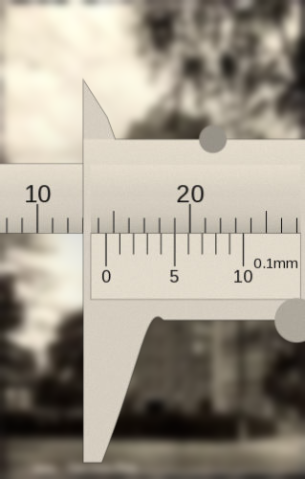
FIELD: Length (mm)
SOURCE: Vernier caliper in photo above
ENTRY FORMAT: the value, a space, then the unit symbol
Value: 14.5 mm
